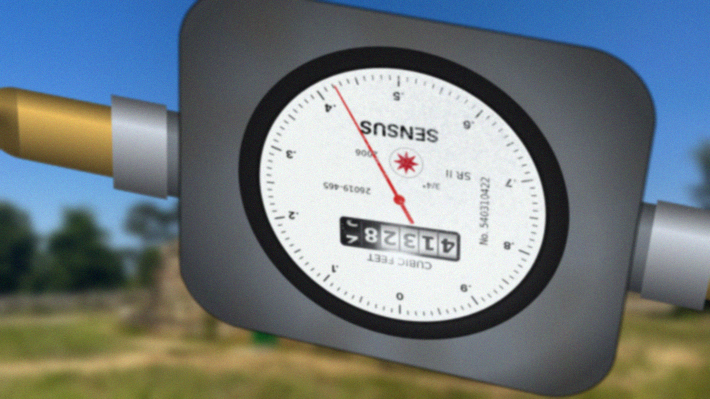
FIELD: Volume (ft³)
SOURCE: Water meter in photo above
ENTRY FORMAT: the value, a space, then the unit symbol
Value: 413282.42 ft³
